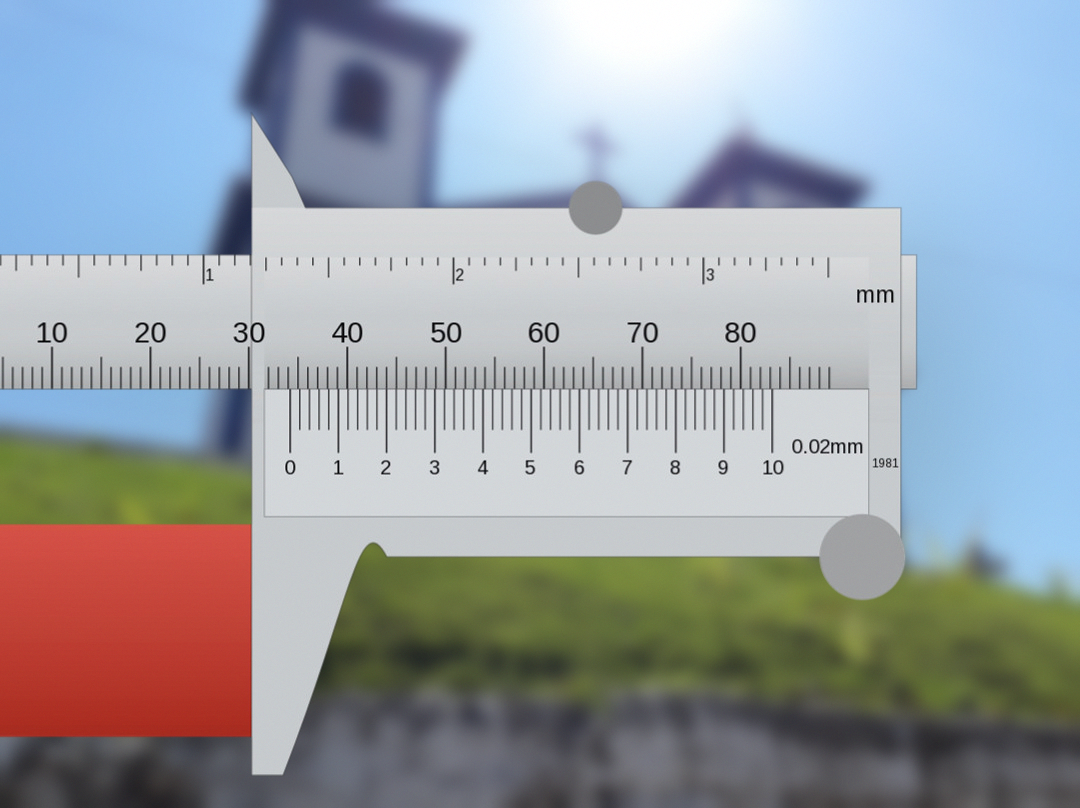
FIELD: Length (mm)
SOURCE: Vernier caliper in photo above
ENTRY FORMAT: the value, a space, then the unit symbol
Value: 34.2 mm
